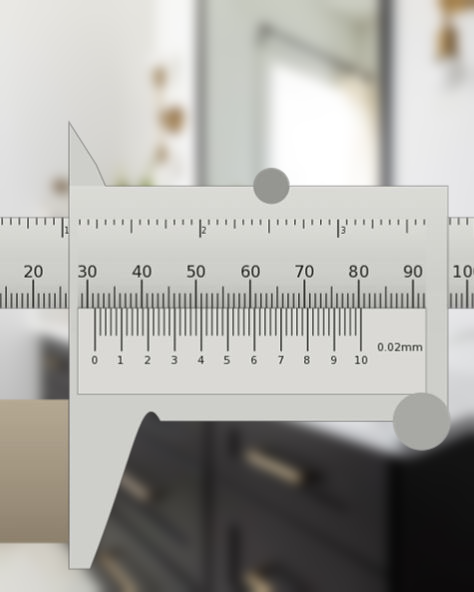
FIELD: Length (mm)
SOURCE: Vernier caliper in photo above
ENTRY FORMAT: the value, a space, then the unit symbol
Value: 31.4 mm
